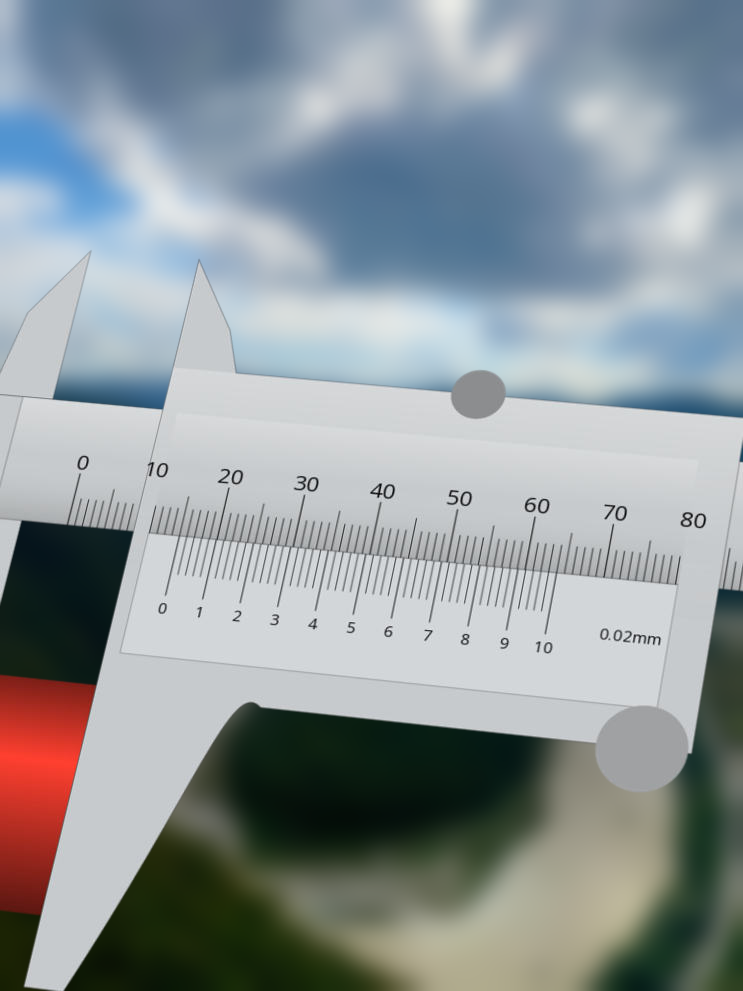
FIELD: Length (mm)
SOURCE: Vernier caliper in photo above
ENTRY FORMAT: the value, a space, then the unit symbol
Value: 15.0 mm
